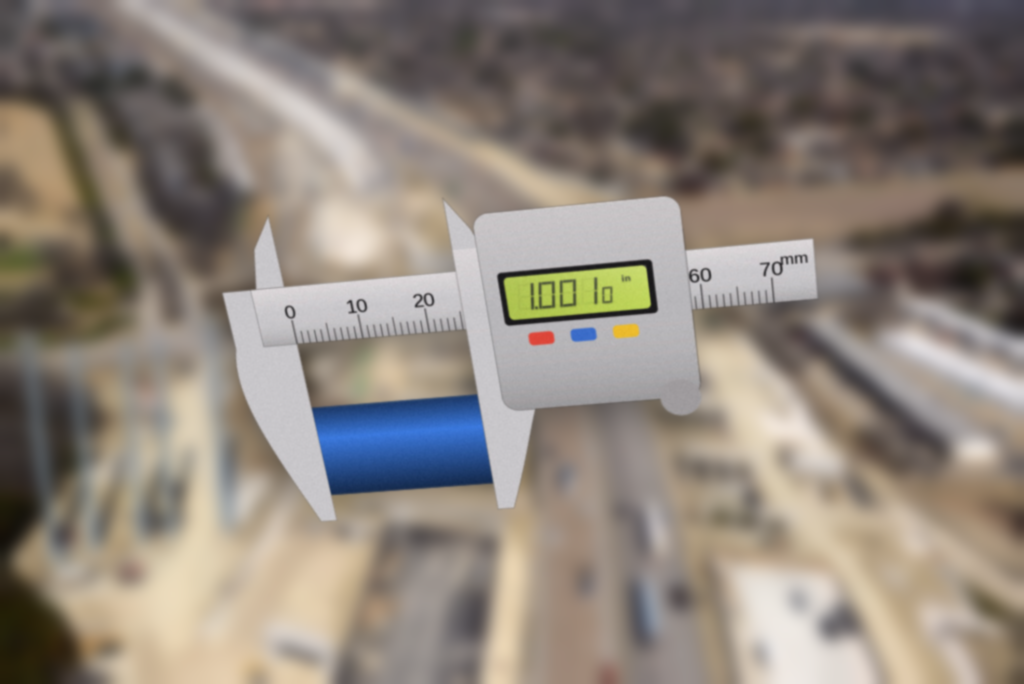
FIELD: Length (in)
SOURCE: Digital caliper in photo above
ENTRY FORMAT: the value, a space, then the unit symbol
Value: 1.0010 in
